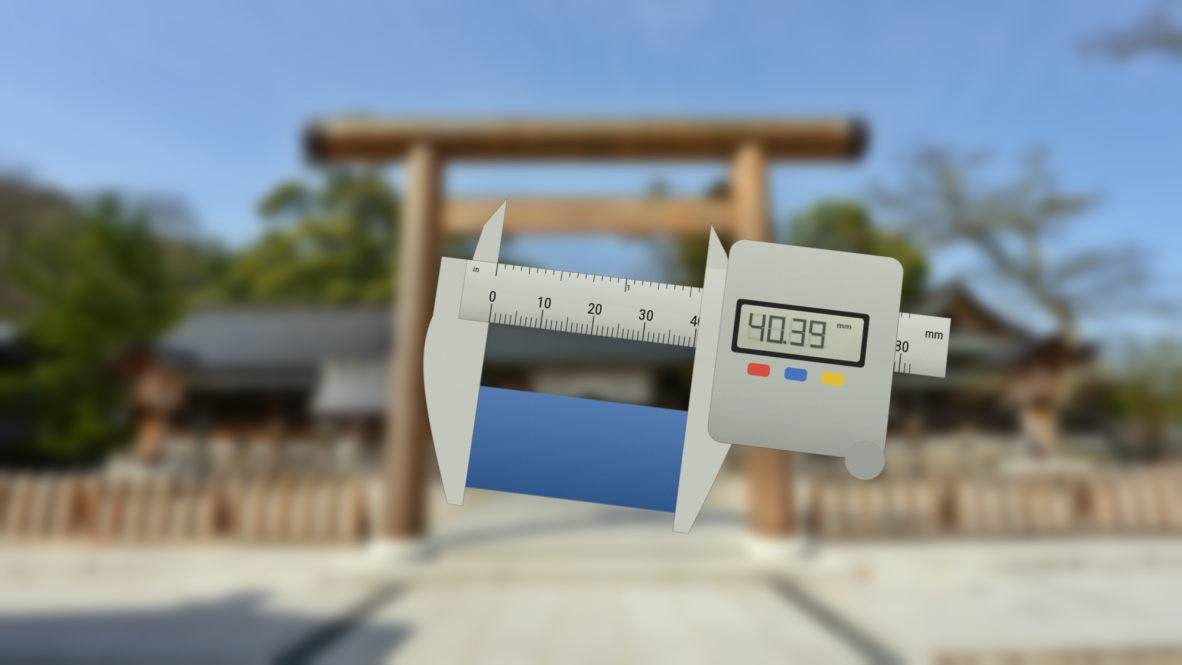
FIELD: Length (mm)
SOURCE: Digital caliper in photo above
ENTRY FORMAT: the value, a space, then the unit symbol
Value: 40.39 mm
